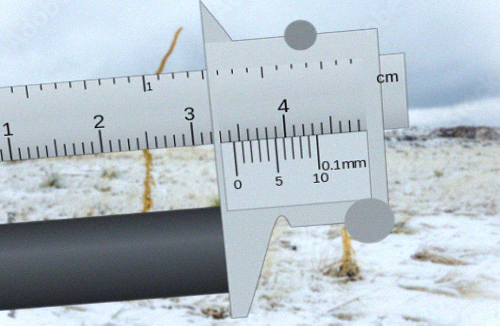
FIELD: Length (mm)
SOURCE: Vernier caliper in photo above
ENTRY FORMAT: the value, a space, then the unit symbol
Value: 34.4 mm
